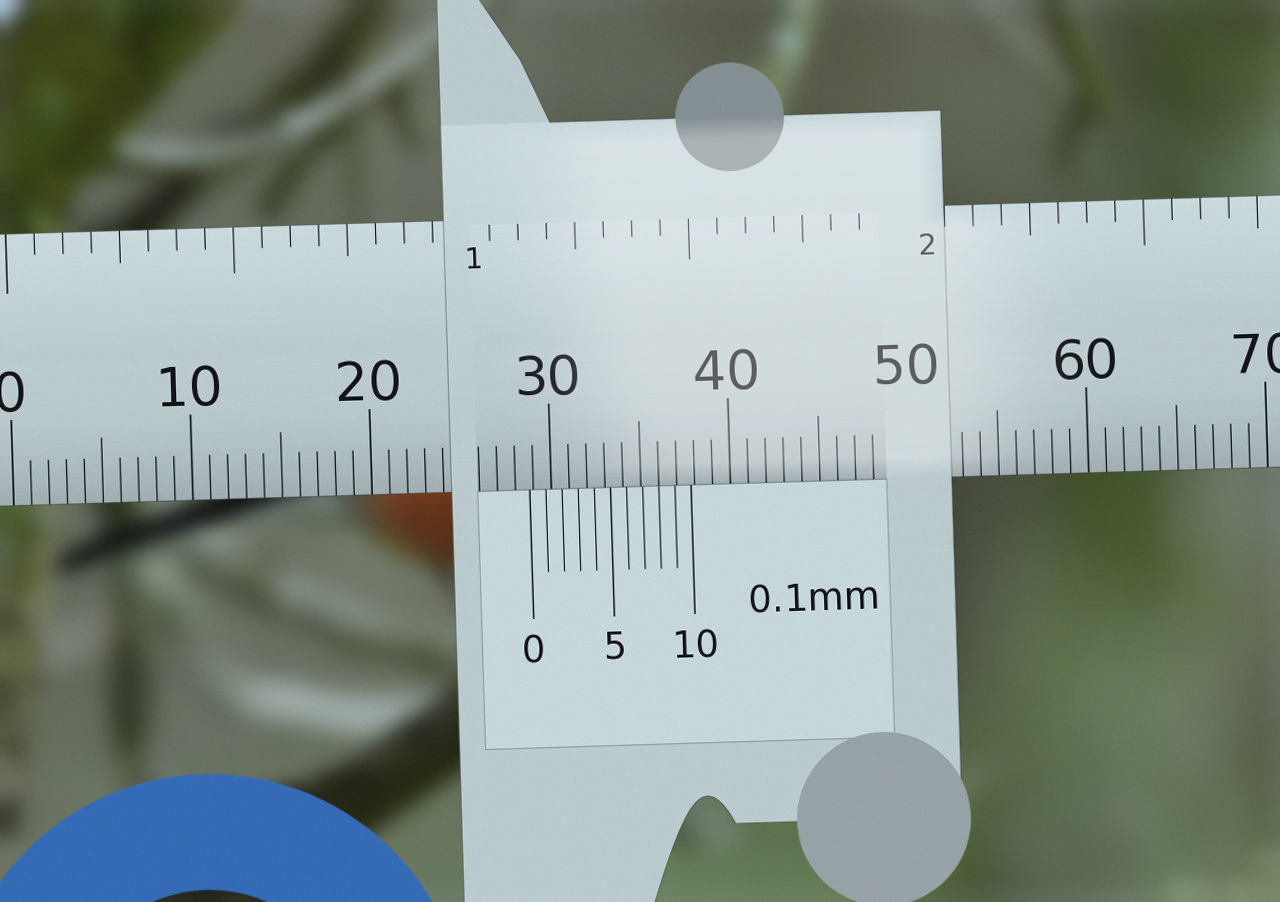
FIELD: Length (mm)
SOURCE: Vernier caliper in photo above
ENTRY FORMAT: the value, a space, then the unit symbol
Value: 28.8 mm
